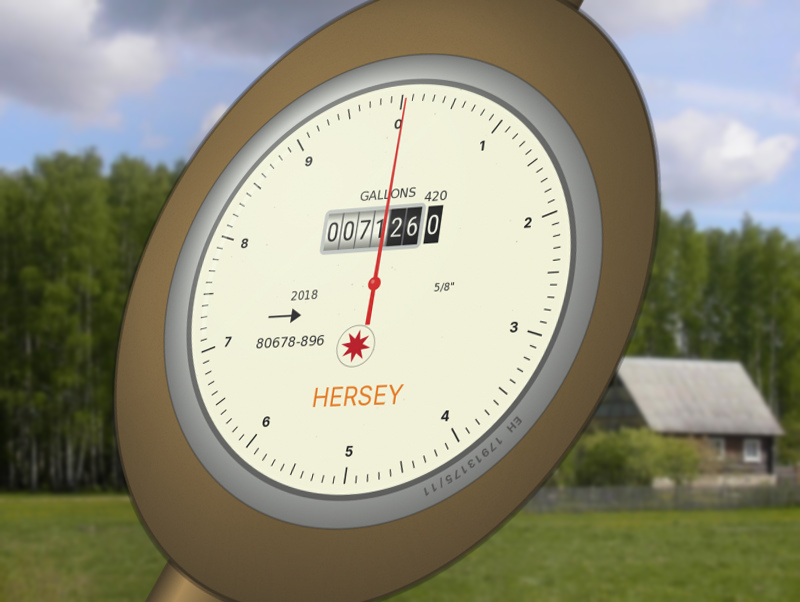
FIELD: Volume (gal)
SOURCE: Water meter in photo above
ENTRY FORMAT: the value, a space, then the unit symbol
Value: 71260.0 gal
